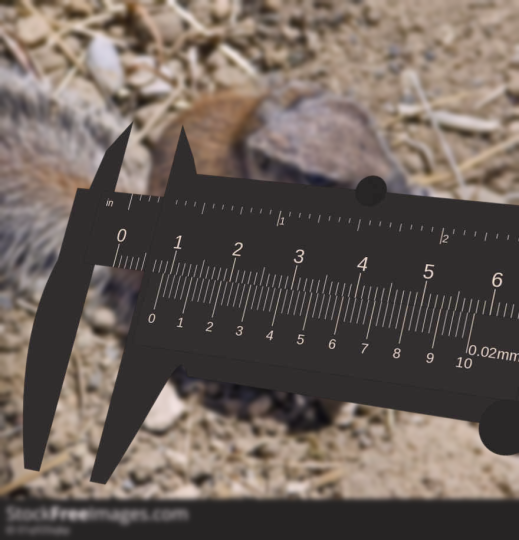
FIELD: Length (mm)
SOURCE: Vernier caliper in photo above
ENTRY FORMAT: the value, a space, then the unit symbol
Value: 8.8 mm
